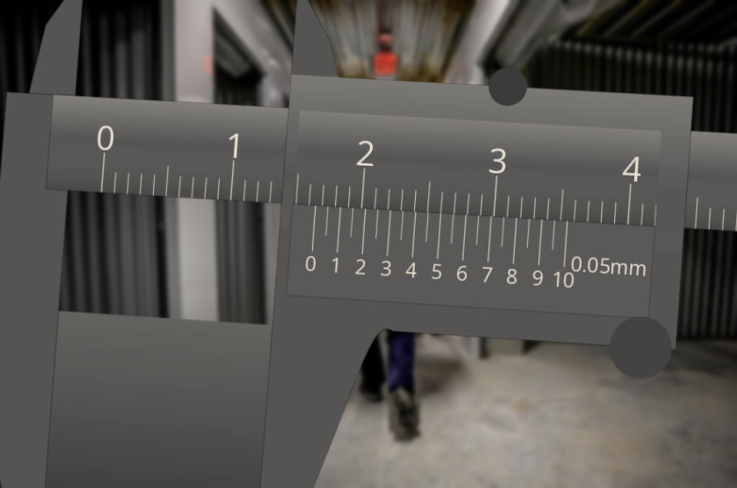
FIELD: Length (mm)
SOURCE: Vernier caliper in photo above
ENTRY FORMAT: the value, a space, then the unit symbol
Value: 16.5 mm
